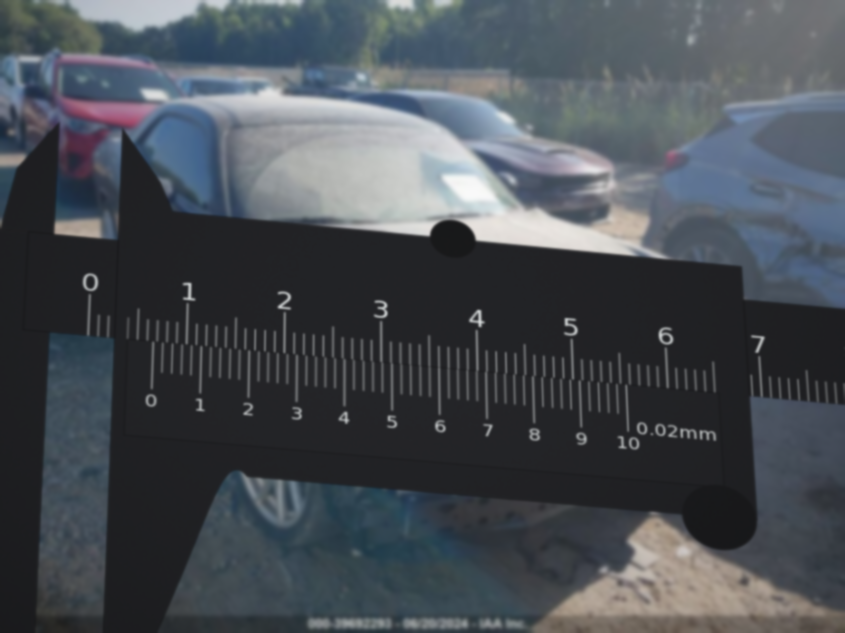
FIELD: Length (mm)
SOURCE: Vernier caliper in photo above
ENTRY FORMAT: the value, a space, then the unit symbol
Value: 6.6 mm
